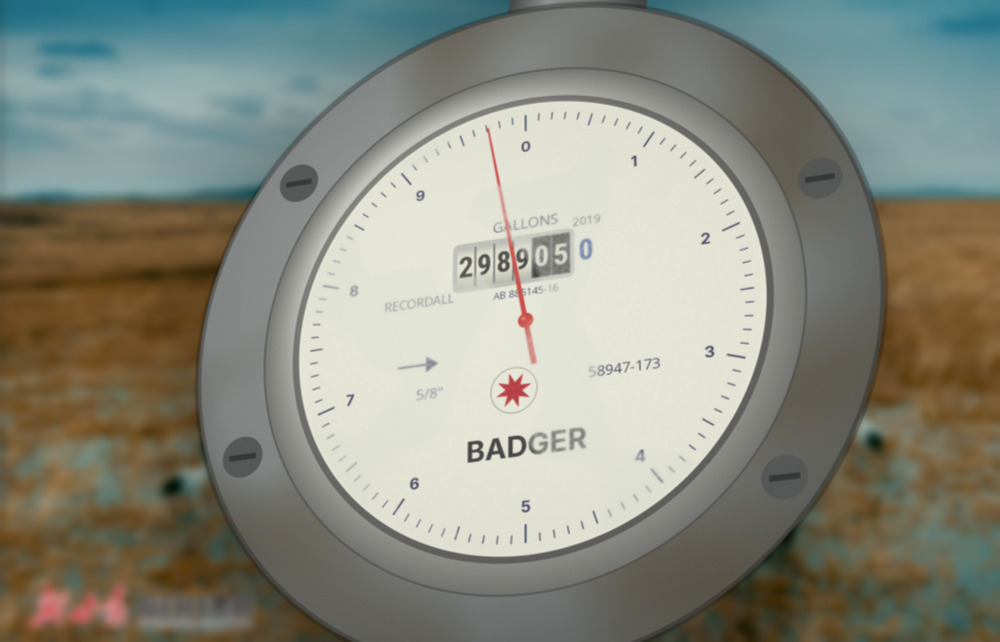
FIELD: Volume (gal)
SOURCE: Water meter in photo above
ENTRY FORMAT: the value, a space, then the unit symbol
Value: 2989049.7 gal
